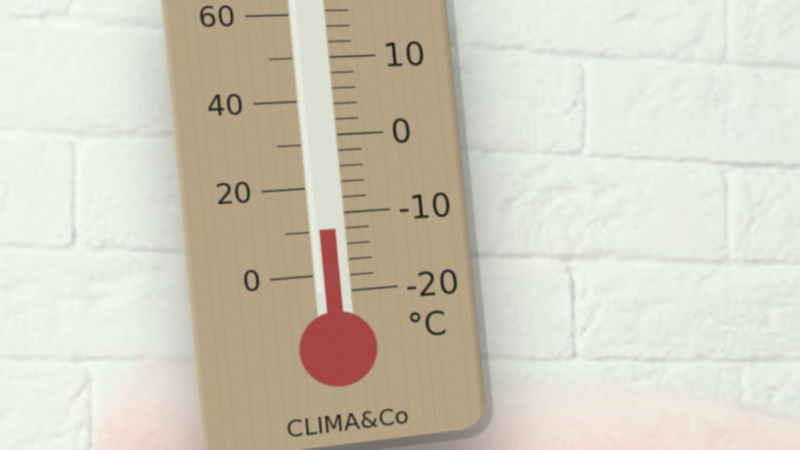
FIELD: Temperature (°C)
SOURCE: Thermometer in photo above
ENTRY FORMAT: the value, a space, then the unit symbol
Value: -12 °C
